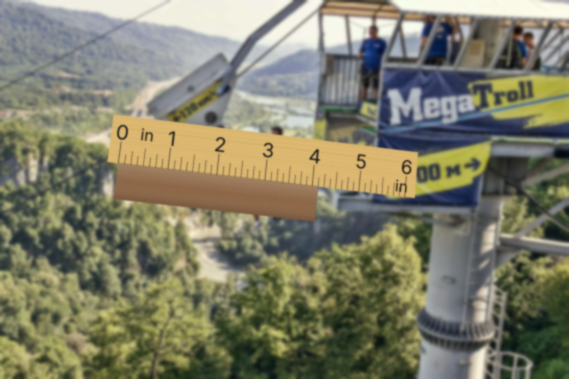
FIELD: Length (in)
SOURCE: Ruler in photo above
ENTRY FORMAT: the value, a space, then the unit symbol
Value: 4.125 in
